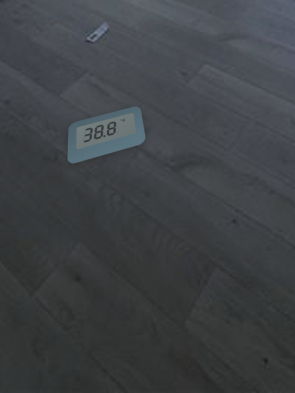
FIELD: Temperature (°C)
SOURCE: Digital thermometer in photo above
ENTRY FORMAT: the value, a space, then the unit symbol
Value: 38.8 °C
